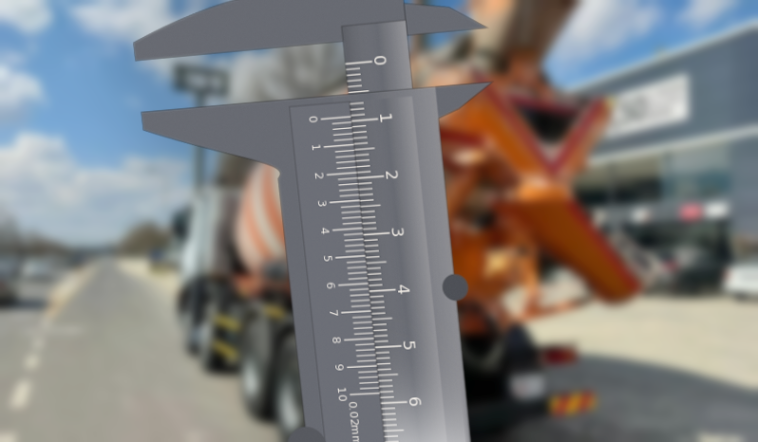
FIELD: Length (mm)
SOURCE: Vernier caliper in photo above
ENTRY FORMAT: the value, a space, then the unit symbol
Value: 9.2 mm
